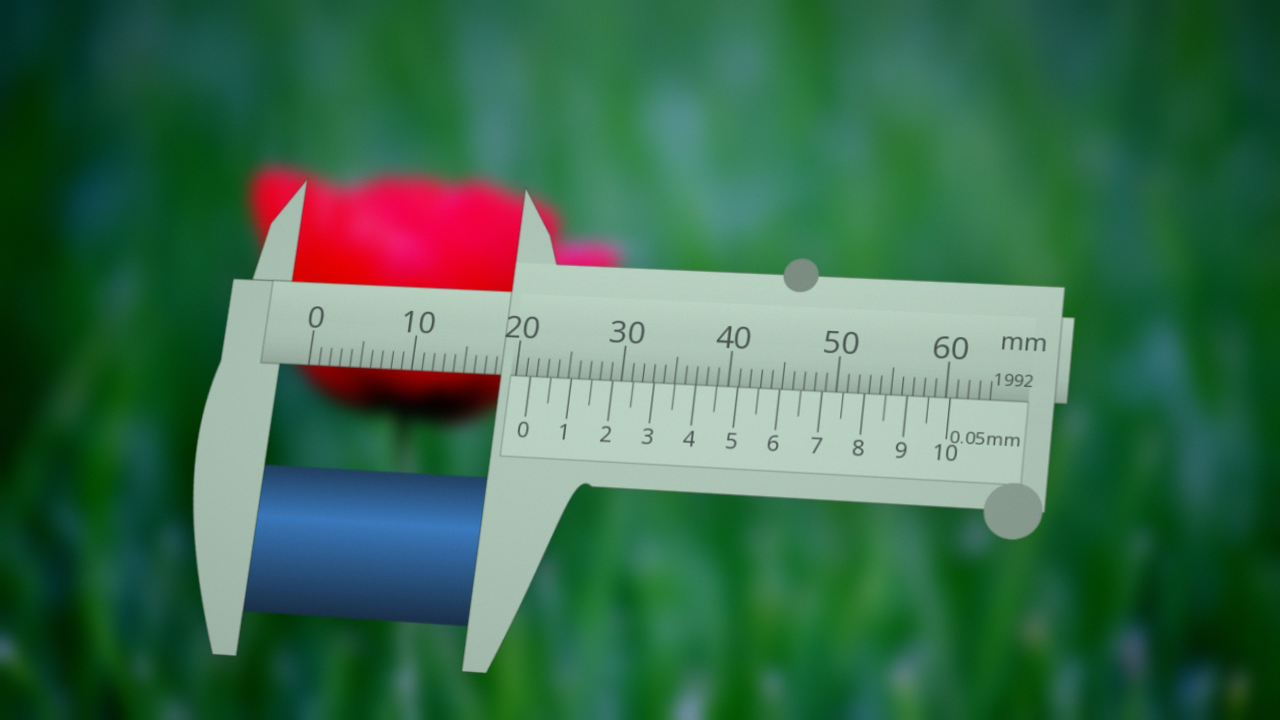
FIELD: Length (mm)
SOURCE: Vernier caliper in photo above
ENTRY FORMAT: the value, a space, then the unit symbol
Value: 21.4 mm
